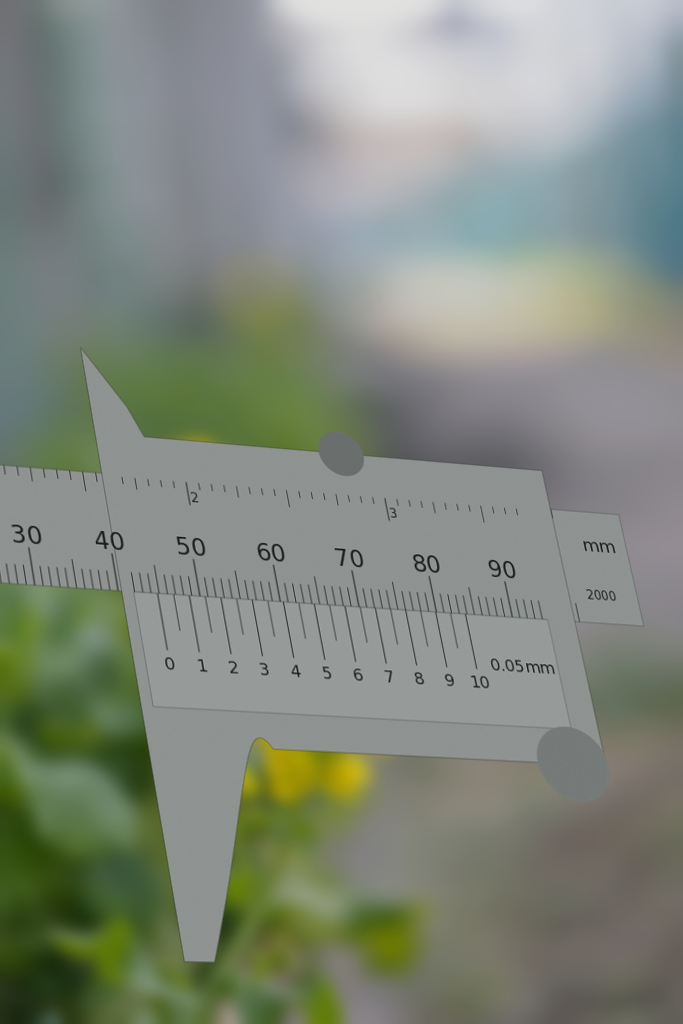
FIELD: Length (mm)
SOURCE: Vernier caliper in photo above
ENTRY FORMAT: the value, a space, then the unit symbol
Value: 44.8 mm
